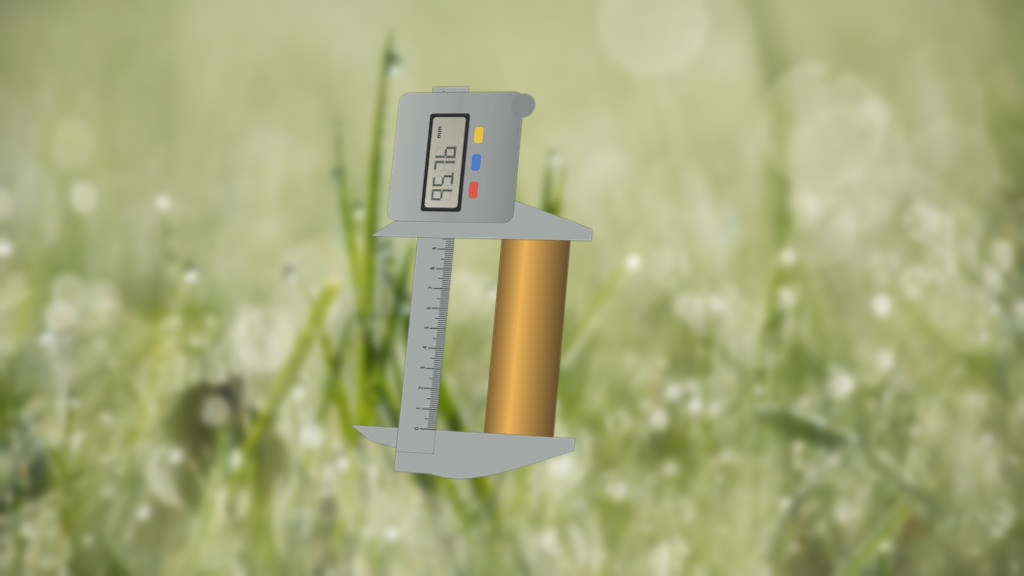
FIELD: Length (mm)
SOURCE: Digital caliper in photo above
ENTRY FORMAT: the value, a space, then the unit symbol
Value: 95.76 mm
